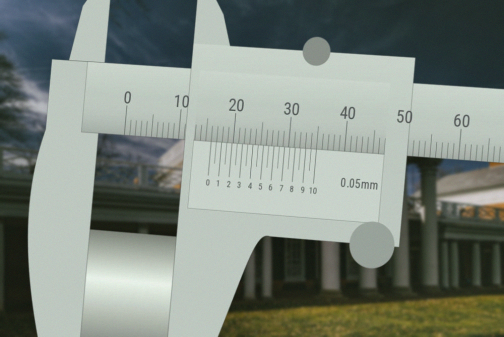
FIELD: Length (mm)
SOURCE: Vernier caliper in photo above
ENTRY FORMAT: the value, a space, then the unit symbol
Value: 16.0 mm
